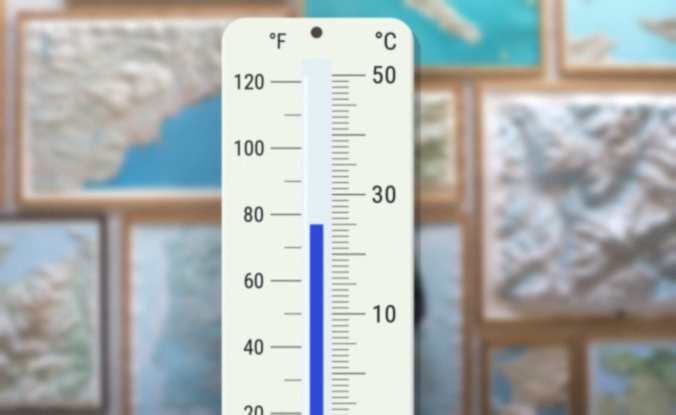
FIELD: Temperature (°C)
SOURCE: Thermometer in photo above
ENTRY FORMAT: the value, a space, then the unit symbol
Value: 25 °C
